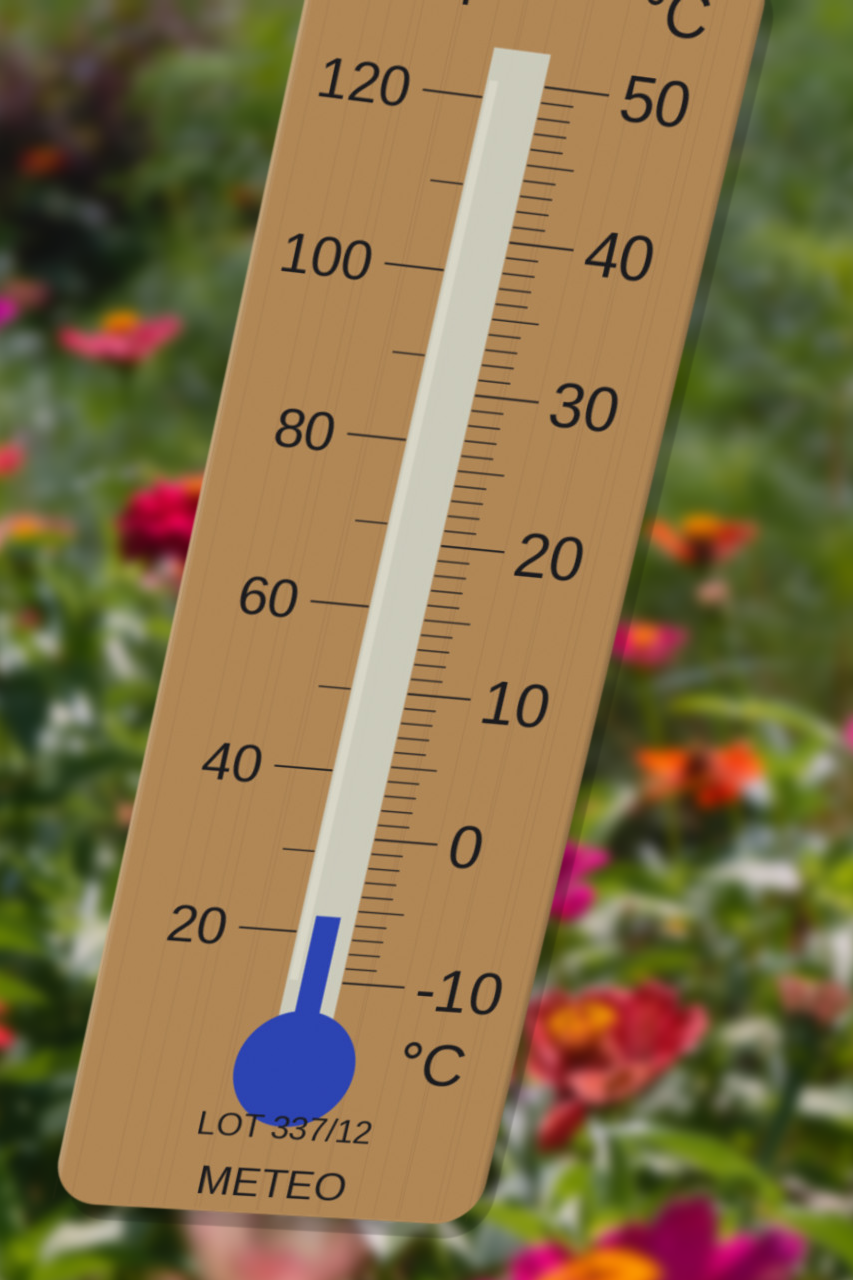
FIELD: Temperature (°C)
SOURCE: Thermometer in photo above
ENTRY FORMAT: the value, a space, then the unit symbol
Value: -5.5 °C
